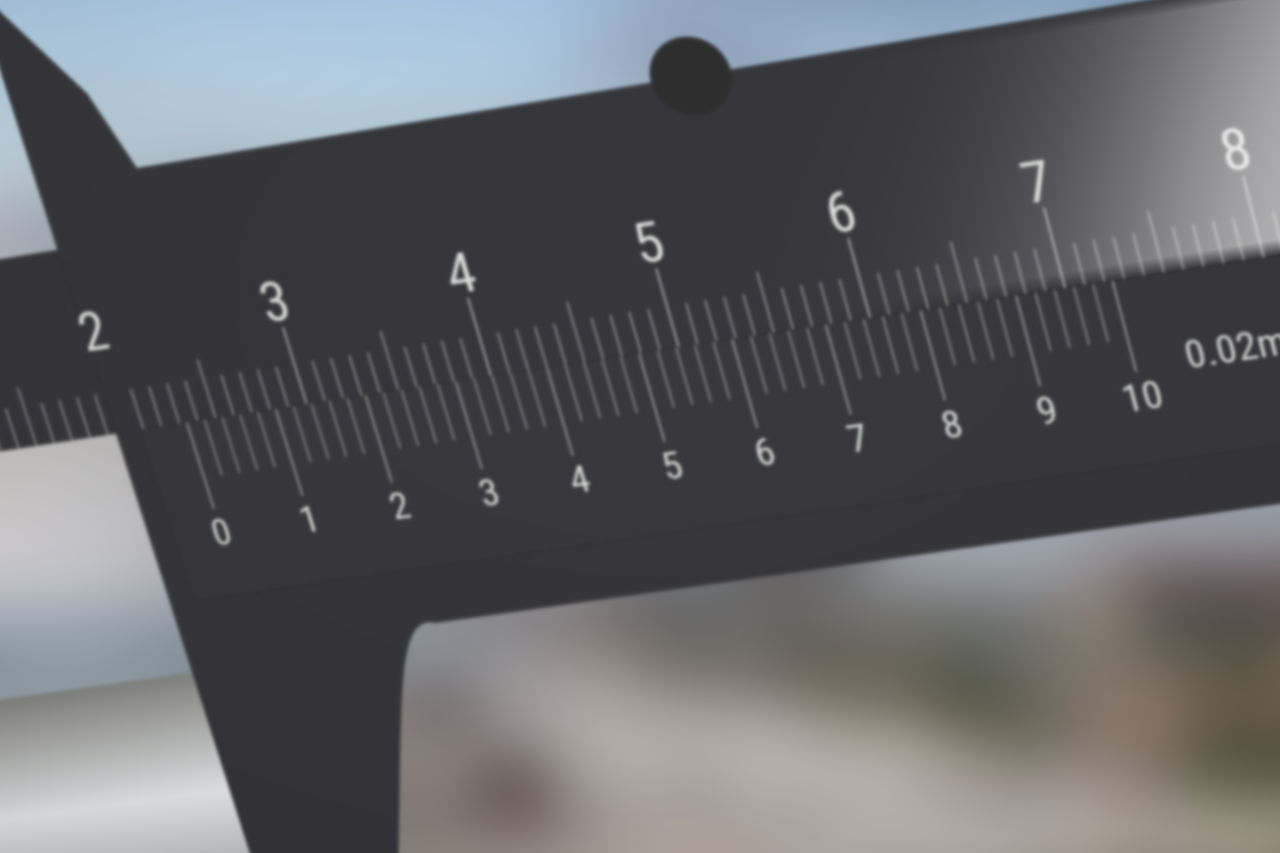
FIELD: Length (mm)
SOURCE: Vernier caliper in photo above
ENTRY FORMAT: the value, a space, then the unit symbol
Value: 23.4 mm
